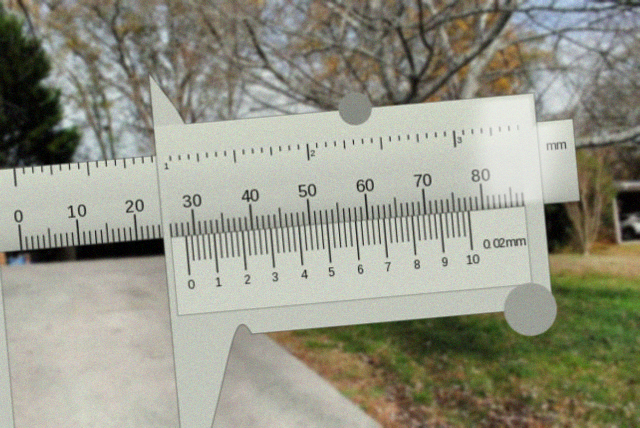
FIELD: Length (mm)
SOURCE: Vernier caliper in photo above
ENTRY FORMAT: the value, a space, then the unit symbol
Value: 28.5 mm
